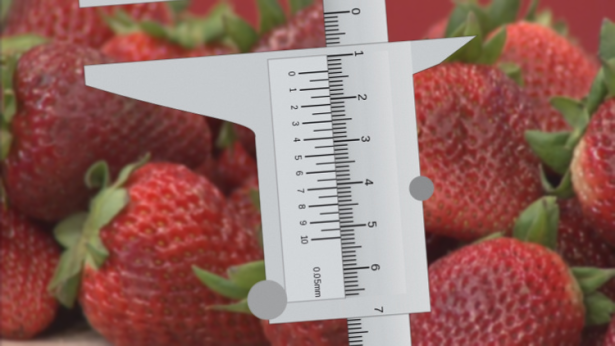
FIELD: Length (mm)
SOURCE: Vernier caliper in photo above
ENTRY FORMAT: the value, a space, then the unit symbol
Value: 13.5 mm
